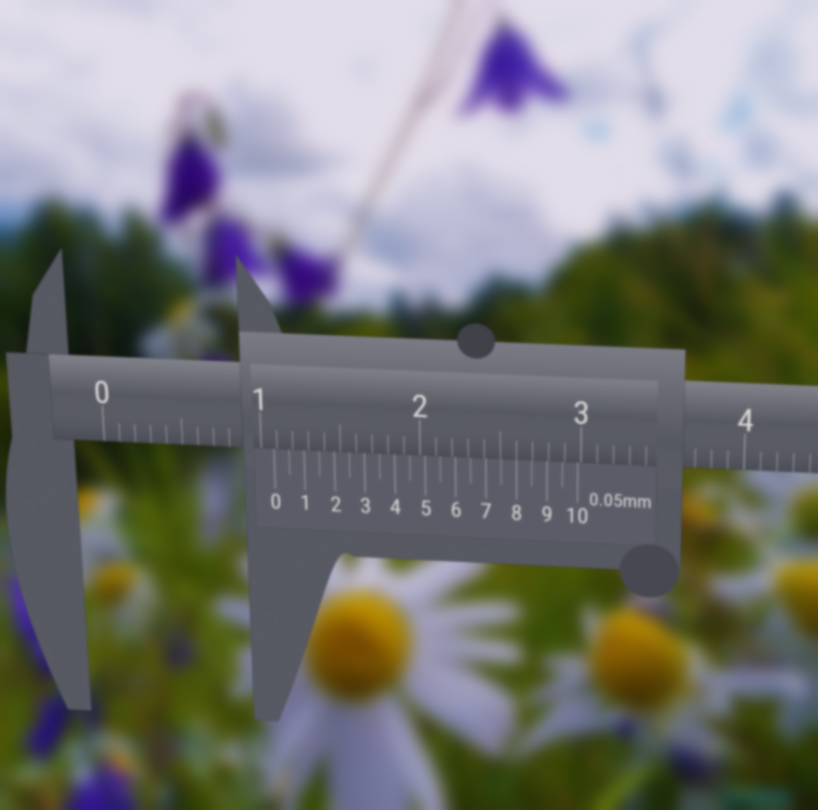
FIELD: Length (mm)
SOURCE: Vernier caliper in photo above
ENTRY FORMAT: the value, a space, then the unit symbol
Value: 10.8 mm
